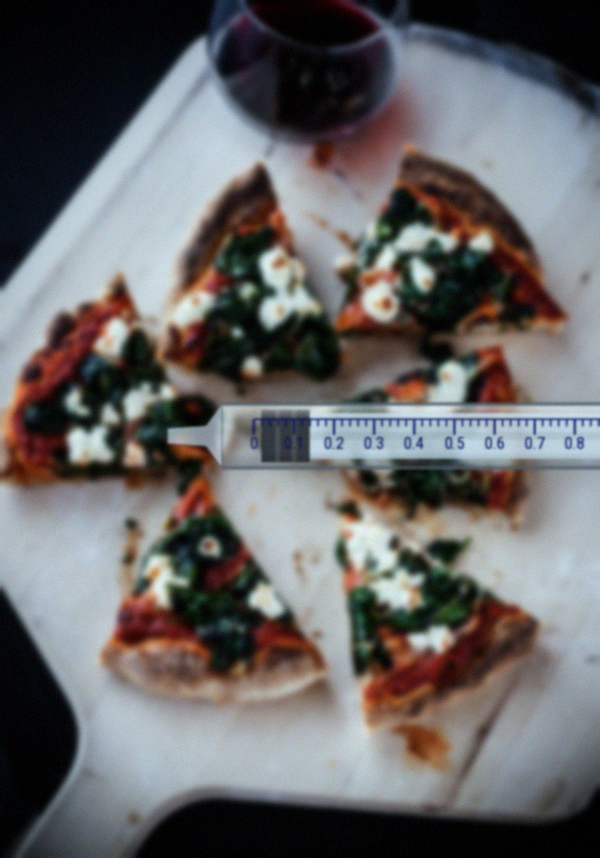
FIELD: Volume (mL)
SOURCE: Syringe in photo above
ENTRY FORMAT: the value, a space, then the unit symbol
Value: 0.02 mL
